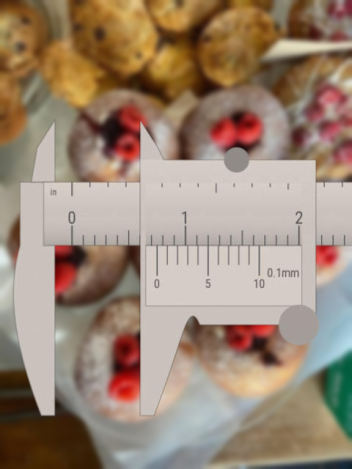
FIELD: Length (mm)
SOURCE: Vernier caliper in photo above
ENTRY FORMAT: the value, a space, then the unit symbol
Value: 7.5 mm
